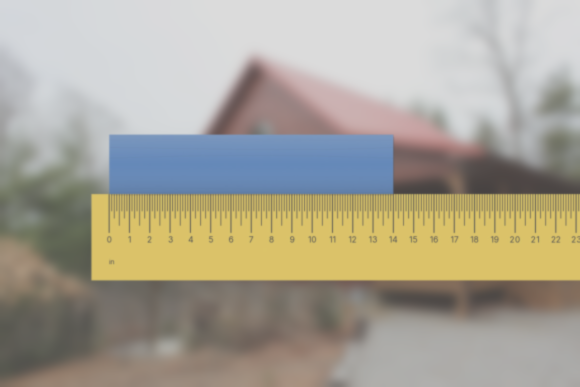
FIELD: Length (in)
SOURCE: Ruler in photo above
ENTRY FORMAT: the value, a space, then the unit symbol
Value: 14 in
